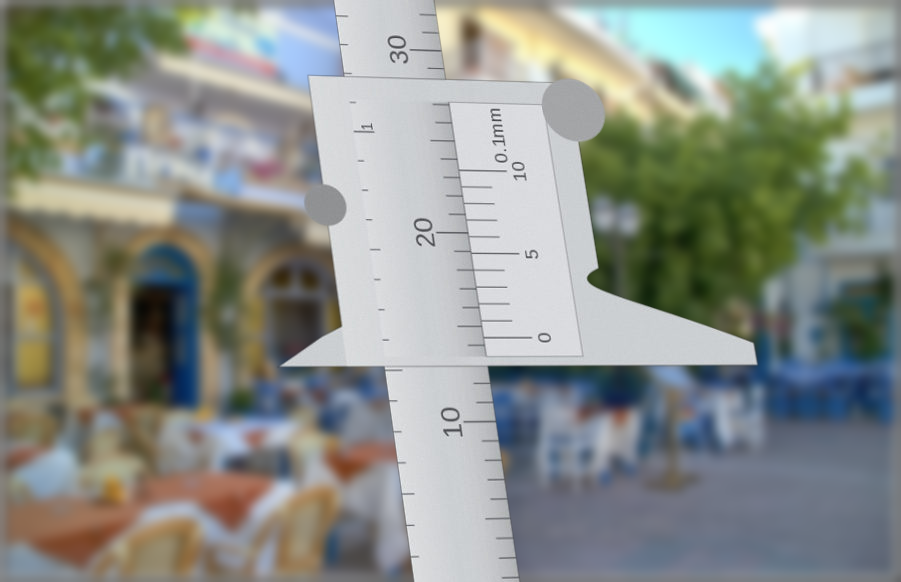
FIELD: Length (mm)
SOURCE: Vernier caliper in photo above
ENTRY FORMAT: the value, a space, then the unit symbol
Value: 14.4 mm
